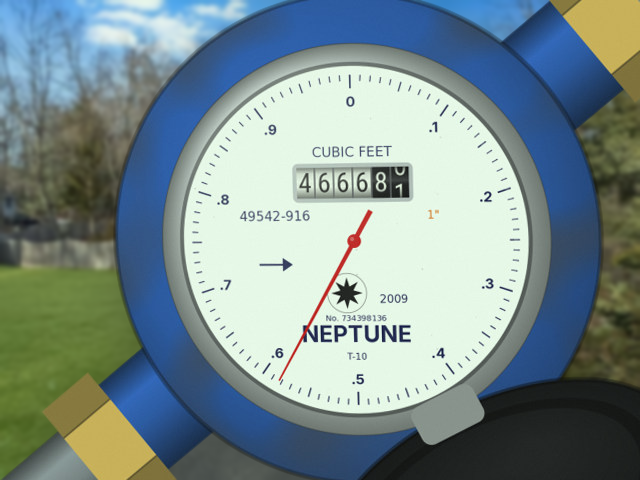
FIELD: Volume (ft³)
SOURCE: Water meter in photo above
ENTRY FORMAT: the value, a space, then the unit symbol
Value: 466680.58 ft³
